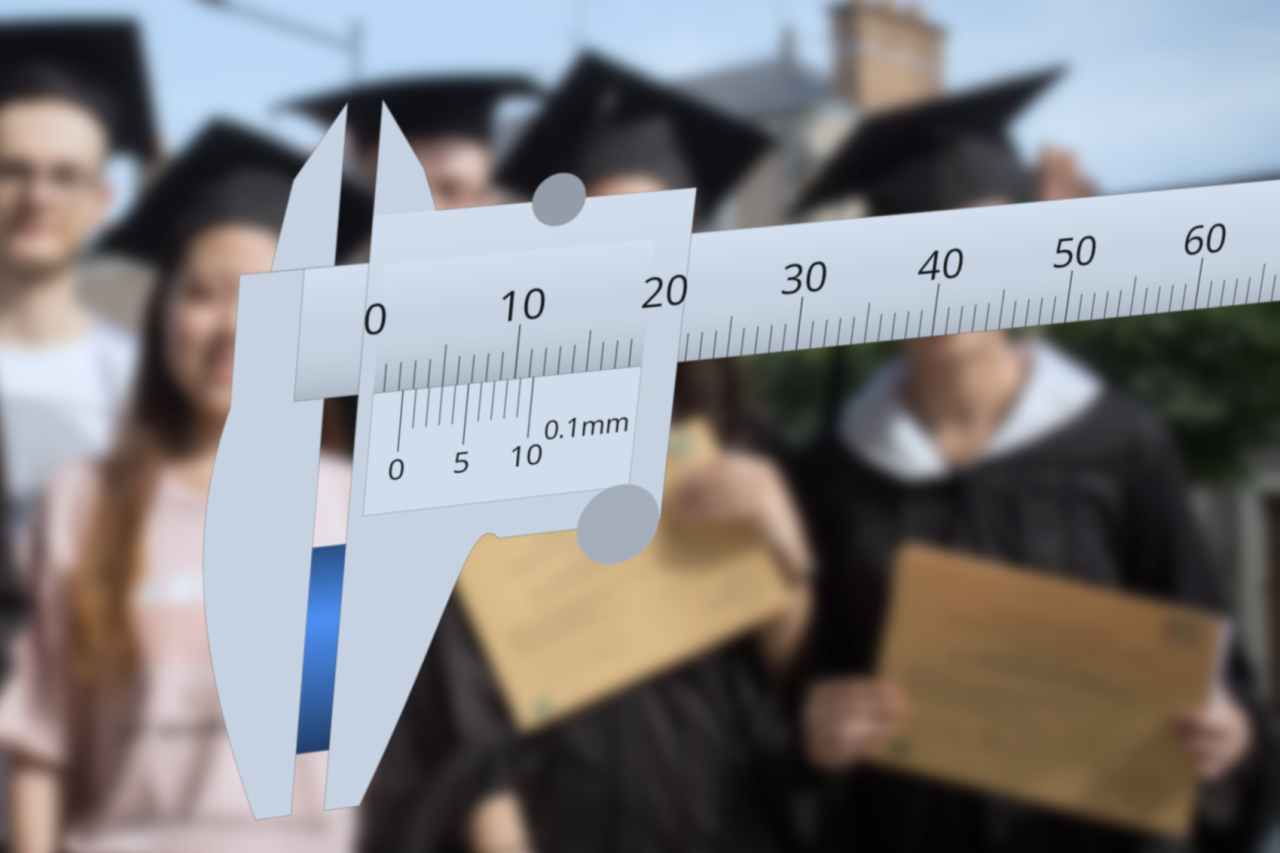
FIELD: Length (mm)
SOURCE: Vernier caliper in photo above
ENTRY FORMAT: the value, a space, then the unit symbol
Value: 2.3 mm
